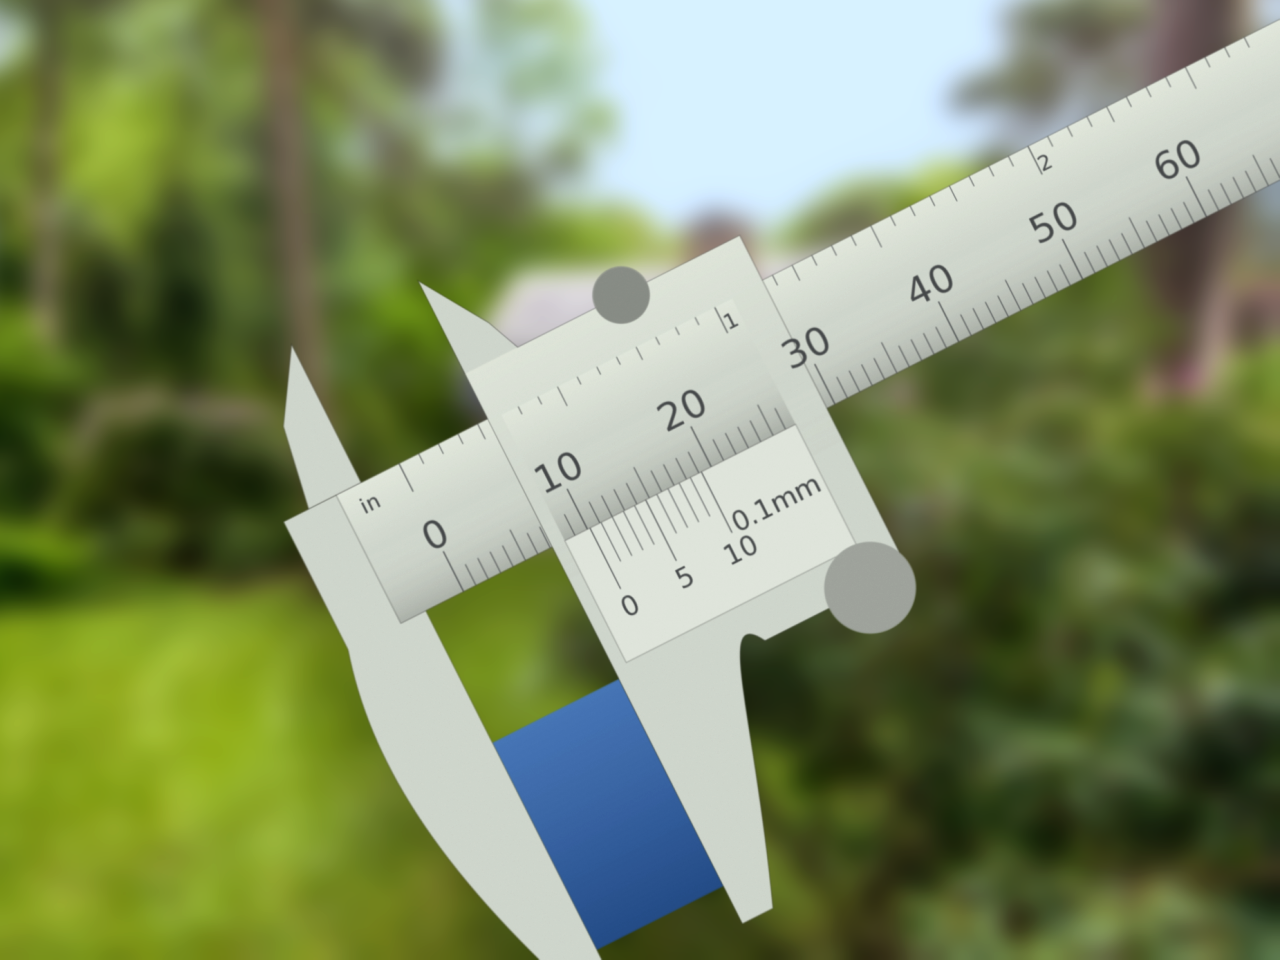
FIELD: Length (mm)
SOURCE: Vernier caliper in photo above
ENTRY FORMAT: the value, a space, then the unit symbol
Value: 10.2 mm
